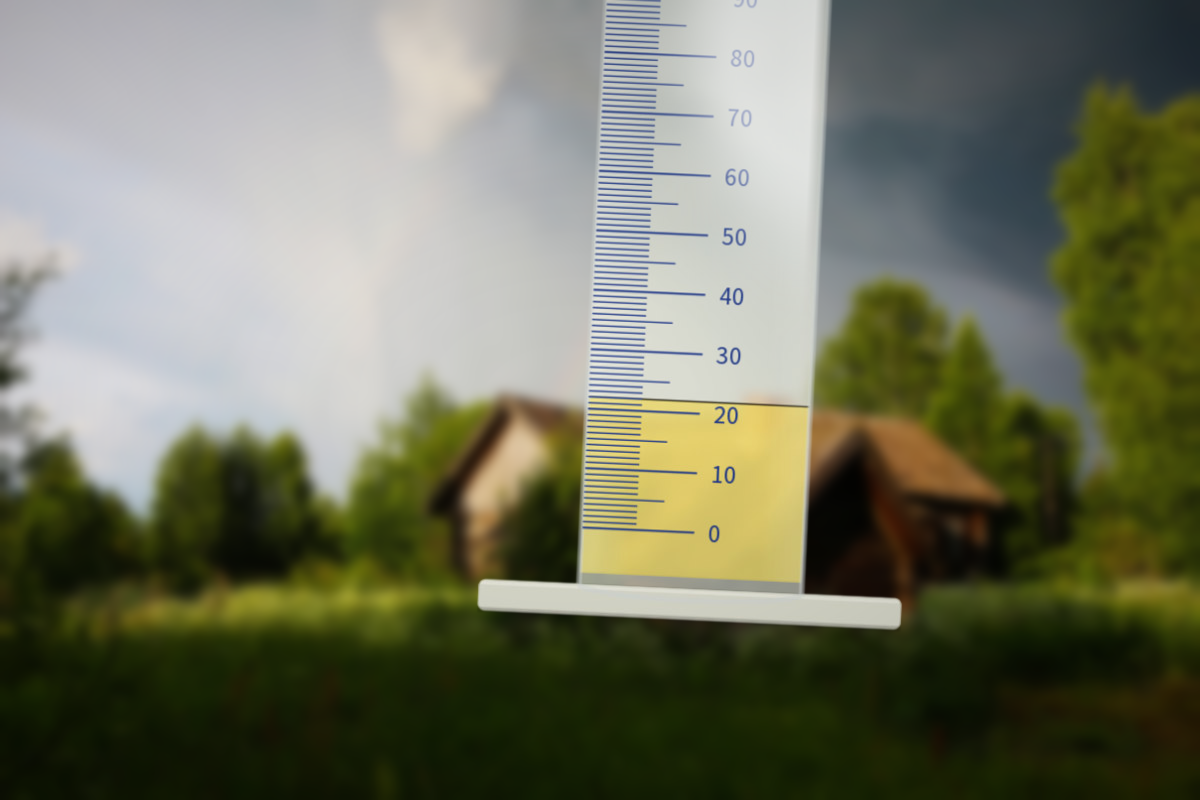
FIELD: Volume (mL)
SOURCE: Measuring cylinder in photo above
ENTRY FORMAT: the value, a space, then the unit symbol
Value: 22 mL
